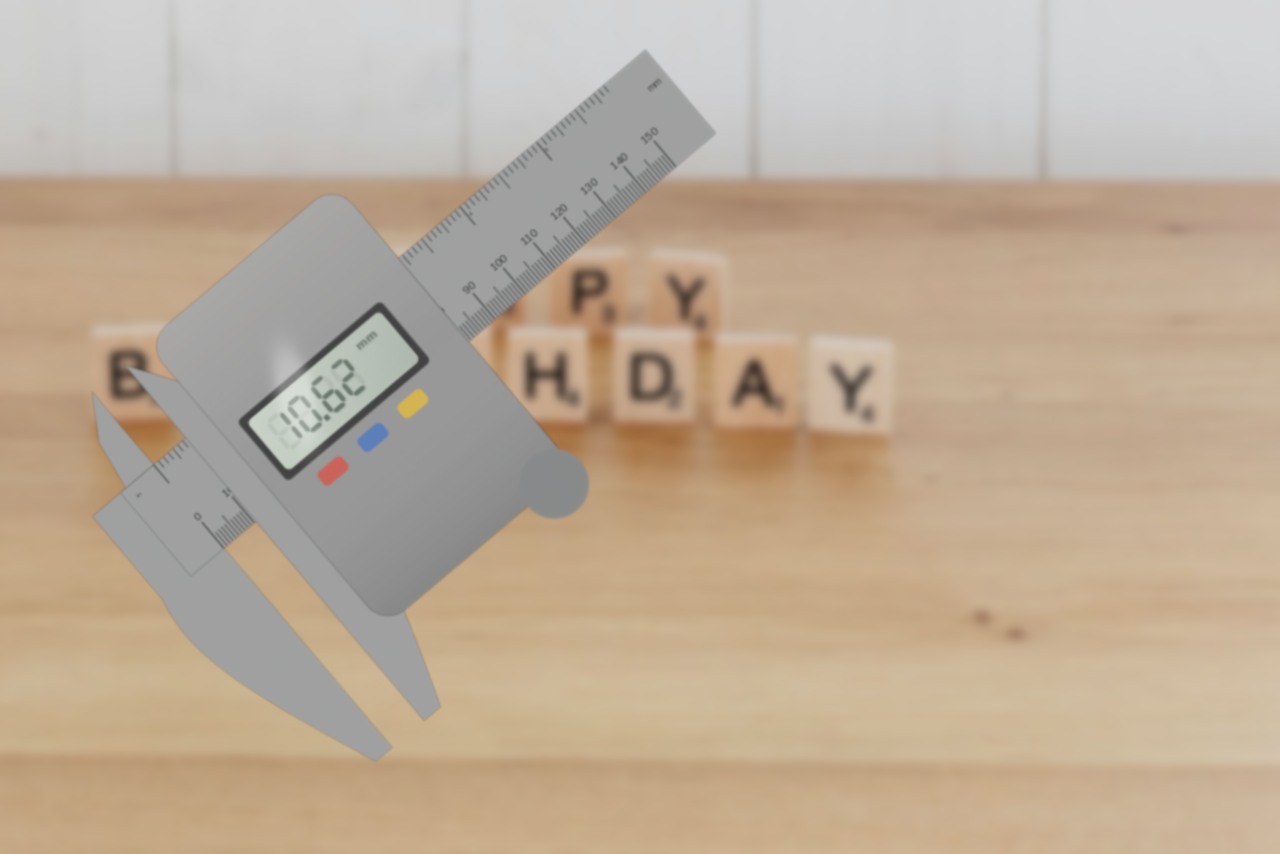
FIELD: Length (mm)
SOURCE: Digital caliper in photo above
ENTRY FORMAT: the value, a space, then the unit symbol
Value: 10.62 mm
